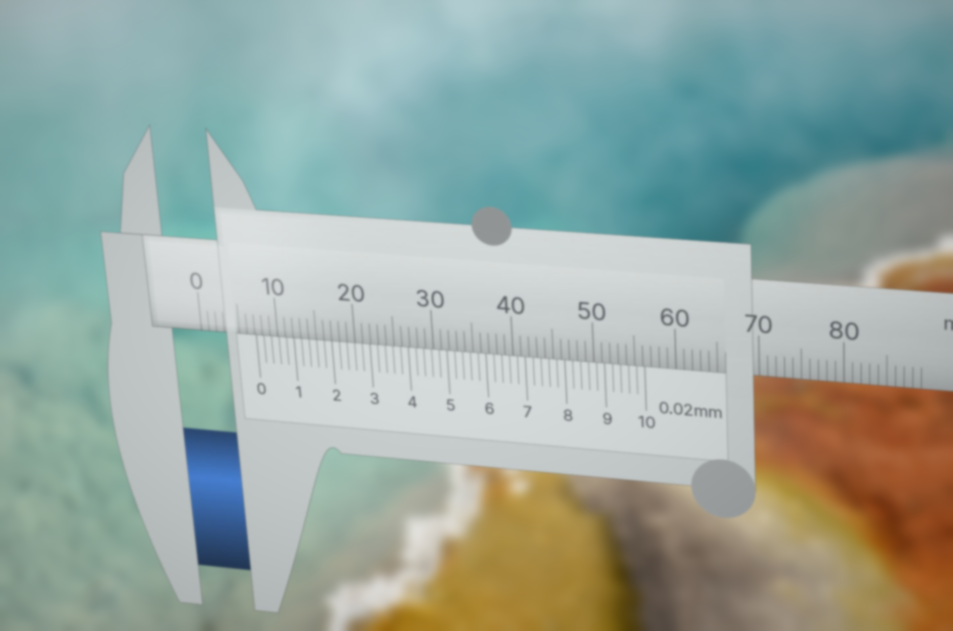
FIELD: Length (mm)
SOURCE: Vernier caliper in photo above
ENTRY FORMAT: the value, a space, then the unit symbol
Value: 7.2 mm
